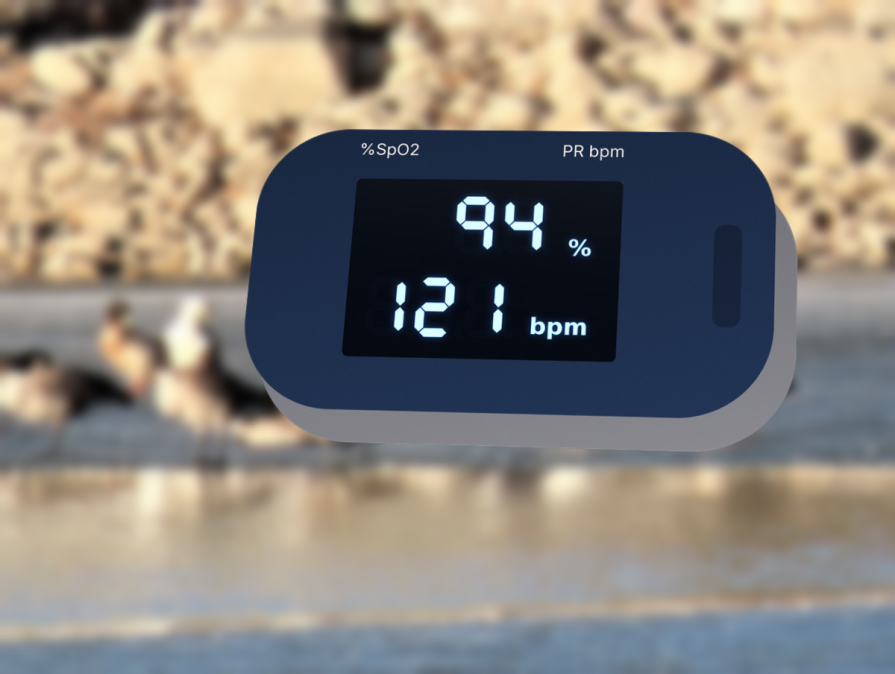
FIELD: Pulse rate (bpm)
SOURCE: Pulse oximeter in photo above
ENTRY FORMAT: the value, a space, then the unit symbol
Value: 121 bpm
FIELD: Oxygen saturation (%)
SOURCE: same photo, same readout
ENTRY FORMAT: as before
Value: 94 %
